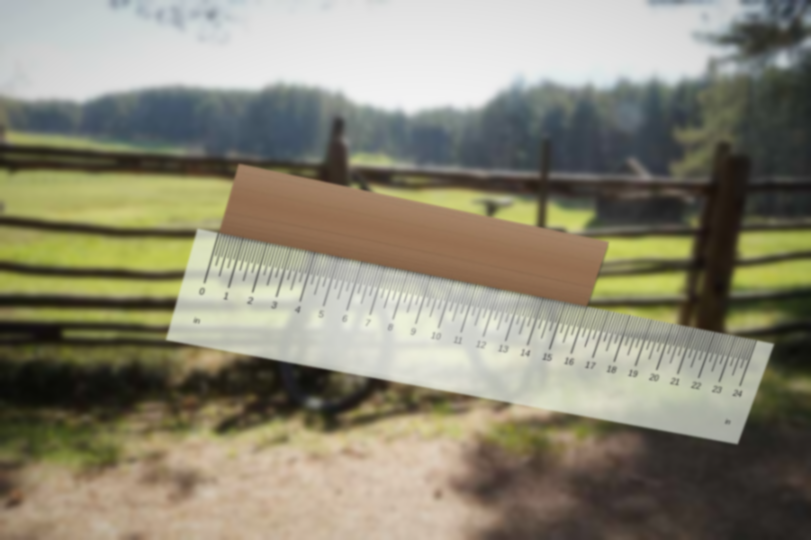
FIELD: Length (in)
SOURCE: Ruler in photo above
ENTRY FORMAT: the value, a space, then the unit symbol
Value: 16 in
